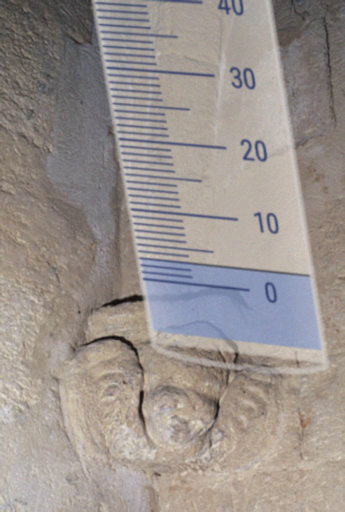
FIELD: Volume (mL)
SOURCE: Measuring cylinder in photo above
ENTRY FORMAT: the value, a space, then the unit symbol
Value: 3 mL
